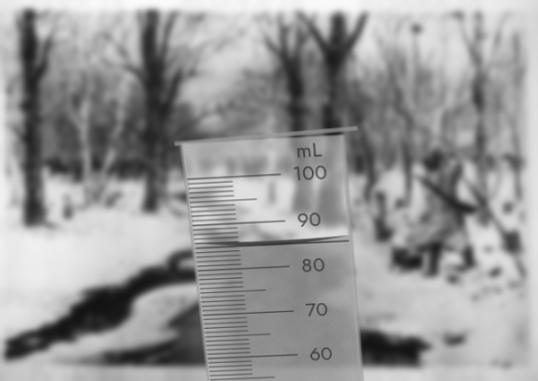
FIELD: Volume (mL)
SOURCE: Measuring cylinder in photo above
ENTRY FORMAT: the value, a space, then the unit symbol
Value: 85 mL
